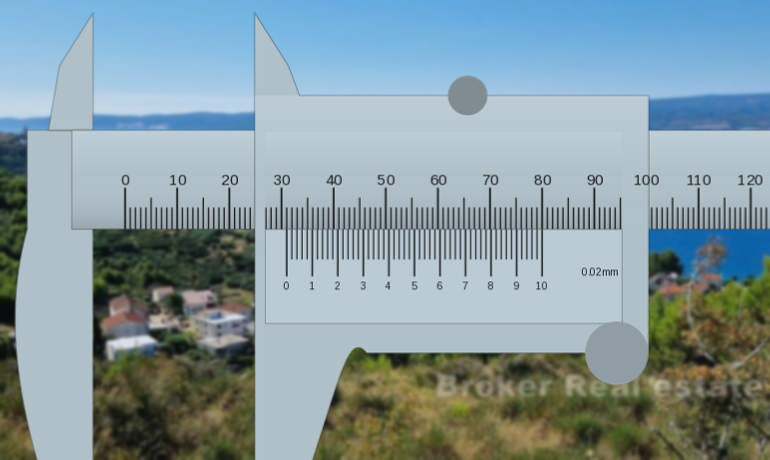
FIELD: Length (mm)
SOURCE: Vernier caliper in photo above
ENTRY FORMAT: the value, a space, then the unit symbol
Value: 31.0 mm
